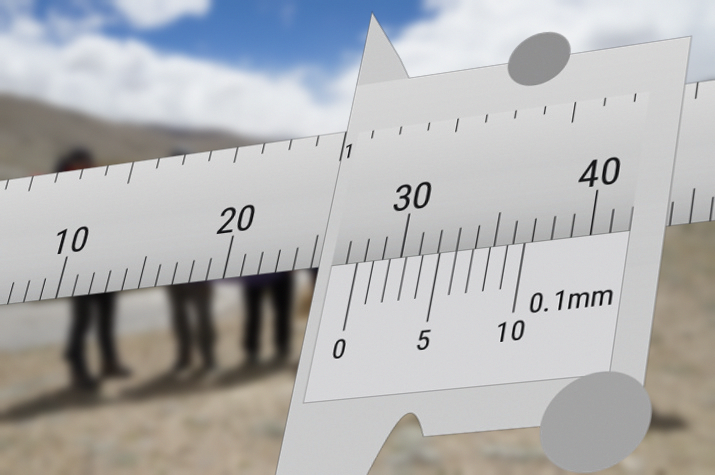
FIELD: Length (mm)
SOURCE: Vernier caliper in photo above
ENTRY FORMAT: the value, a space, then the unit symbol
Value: 27.6 mm
